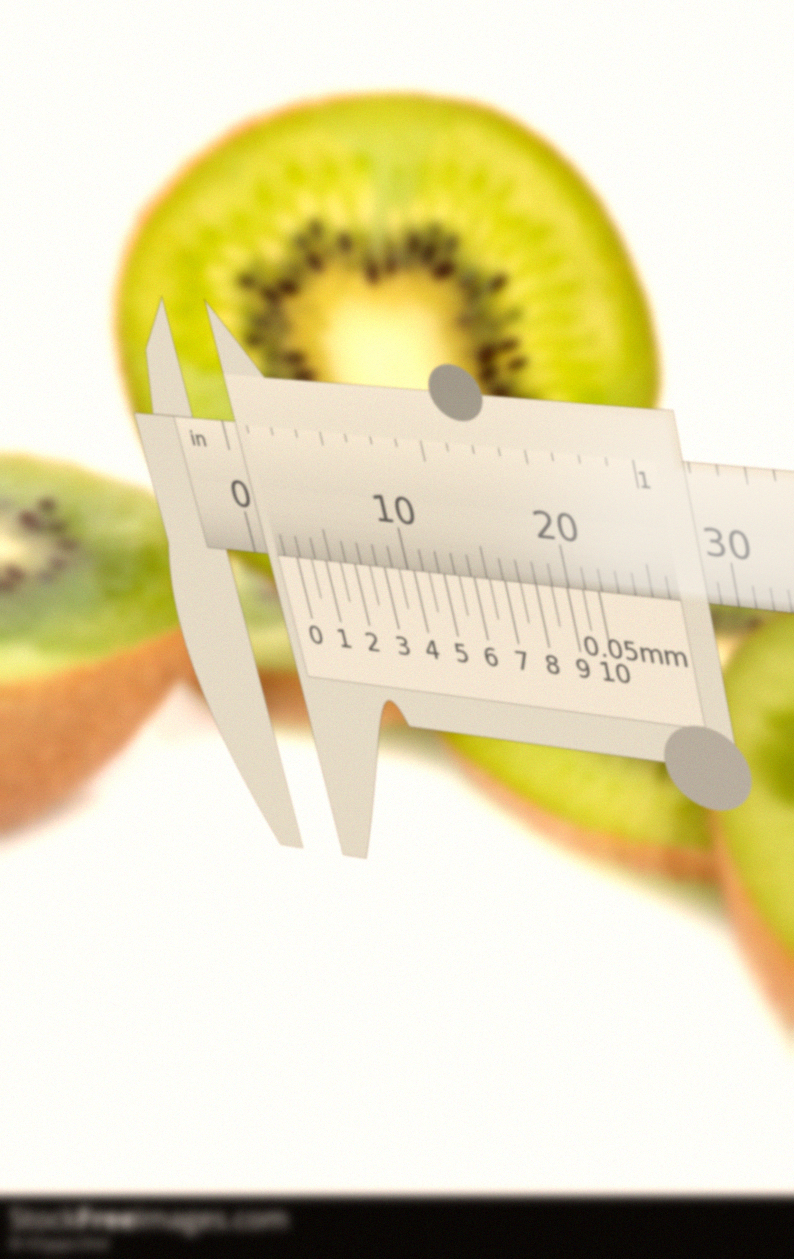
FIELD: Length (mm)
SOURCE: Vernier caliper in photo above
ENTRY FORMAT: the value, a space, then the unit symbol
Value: 2.8 mm
